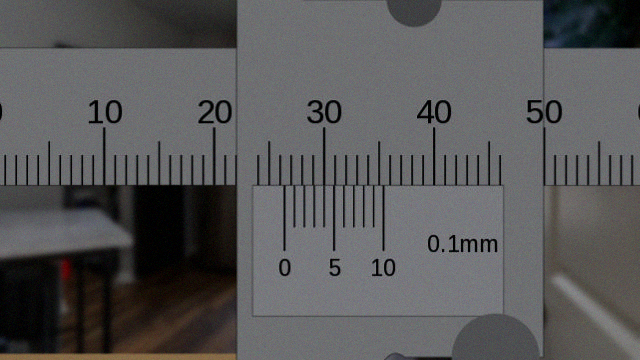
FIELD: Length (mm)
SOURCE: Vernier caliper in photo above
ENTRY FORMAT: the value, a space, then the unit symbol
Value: 26.4 mm
